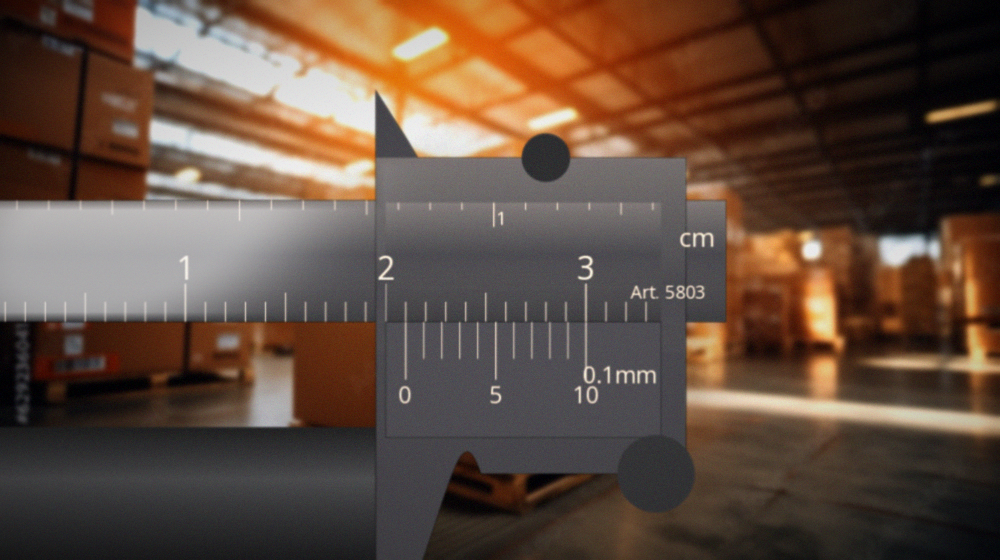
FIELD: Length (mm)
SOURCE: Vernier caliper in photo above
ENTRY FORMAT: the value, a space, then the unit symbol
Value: 21.0 mm
